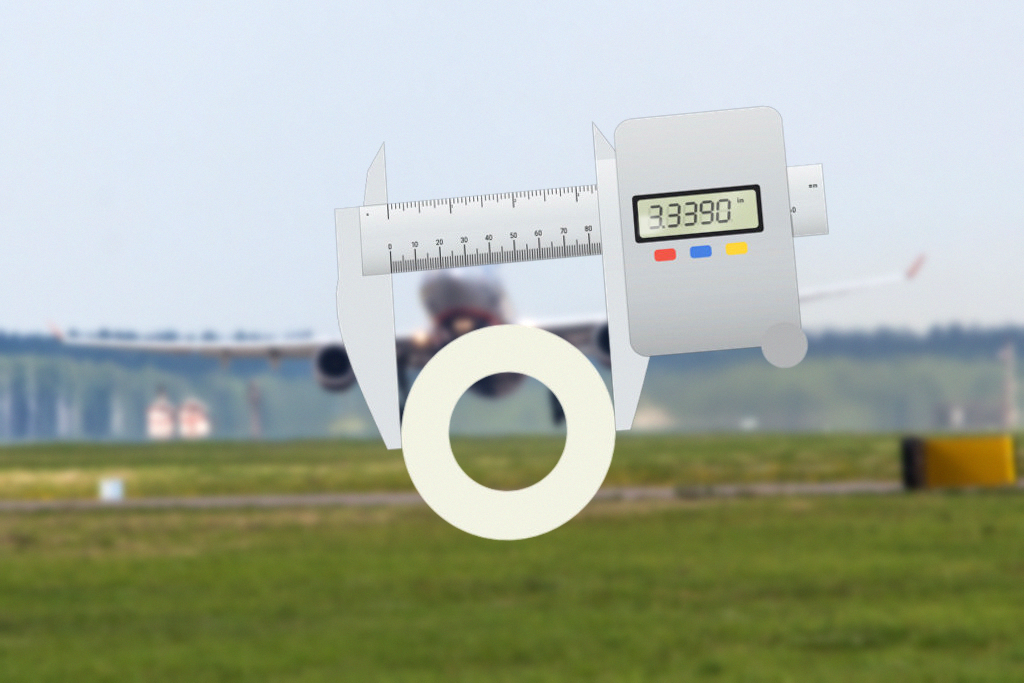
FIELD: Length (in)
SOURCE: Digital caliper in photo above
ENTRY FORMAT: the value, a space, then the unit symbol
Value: 3.3390 in
